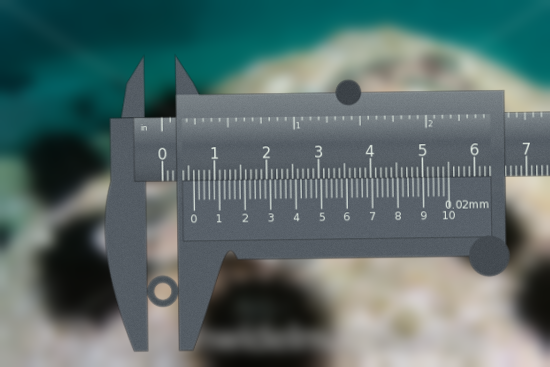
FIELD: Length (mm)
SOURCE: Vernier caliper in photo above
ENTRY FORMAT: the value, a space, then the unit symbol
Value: 6.0 mm
